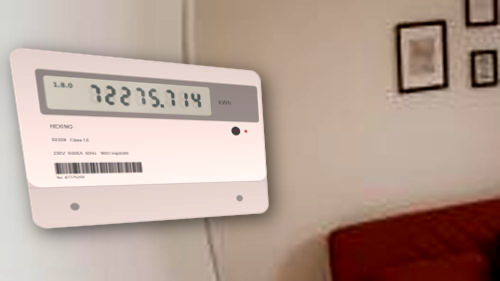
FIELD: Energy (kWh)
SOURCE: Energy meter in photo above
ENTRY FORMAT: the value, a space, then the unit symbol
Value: 72275.714 kWh
